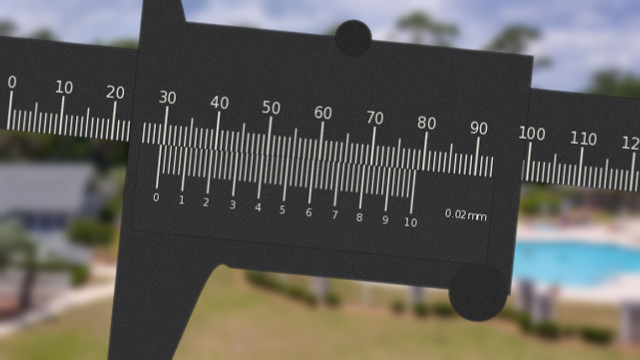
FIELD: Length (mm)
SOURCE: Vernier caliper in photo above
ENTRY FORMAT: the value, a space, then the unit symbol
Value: 29.5 mm
